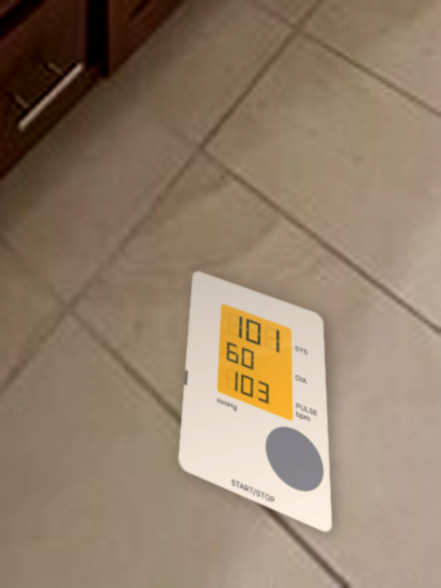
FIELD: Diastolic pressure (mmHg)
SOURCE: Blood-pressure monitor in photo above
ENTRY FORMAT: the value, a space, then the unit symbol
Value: 60 mmHg
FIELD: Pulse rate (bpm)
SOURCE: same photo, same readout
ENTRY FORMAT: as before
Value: 103 bpm
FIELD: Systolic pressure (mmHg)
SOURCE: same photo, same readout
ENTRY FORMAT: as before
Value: 101 mmHg
